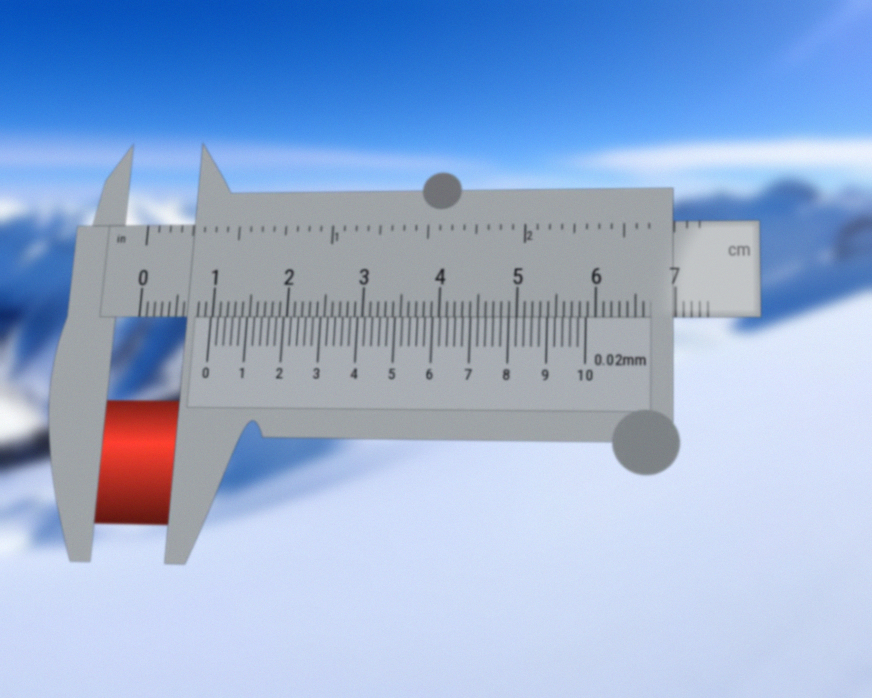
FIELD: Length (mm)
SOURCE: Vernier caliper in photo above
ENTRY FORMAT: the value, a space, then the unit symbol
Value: 9.8 mm
